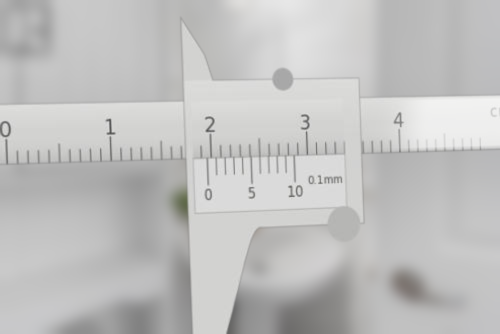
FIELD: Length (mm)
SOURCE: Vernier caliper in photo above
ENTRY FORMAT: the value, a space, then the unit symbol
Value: 19.6 mm
